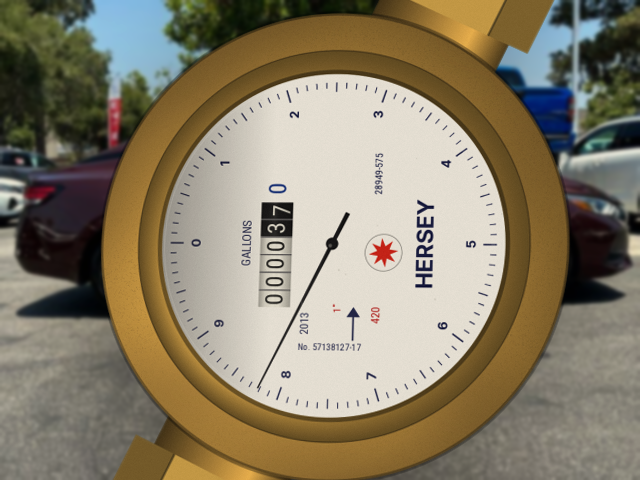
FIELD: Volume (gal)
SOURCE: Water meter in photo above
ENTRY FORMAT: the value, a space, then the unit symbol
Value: 368.2 gal
